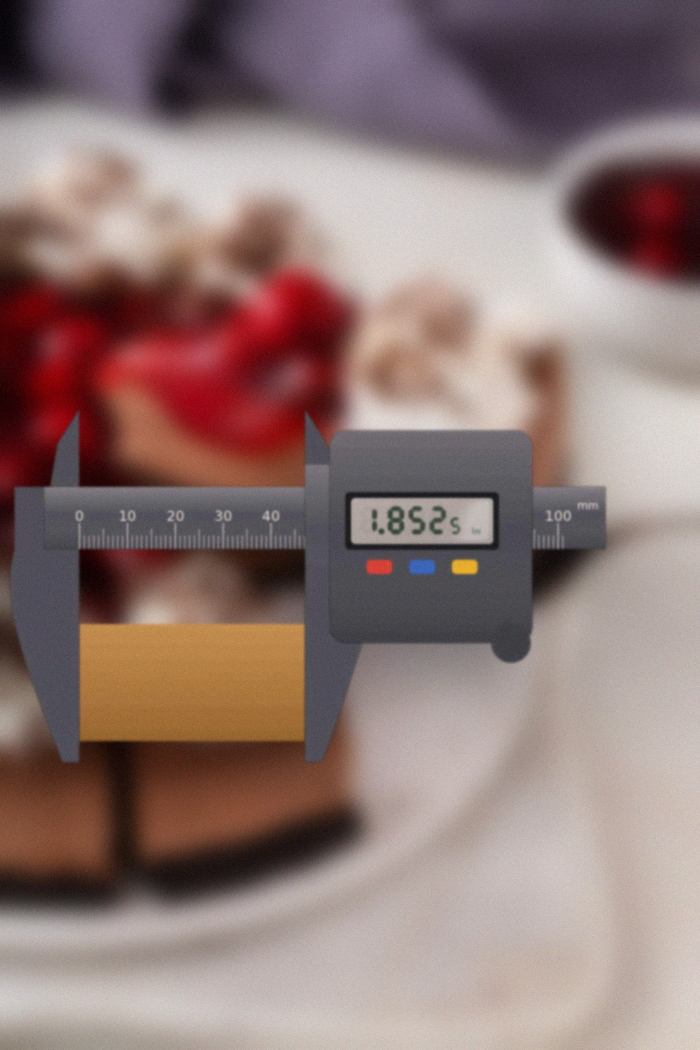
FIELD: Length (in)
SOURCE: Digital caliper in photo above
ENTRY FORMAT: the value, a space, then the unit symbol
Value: 1.8525 in
